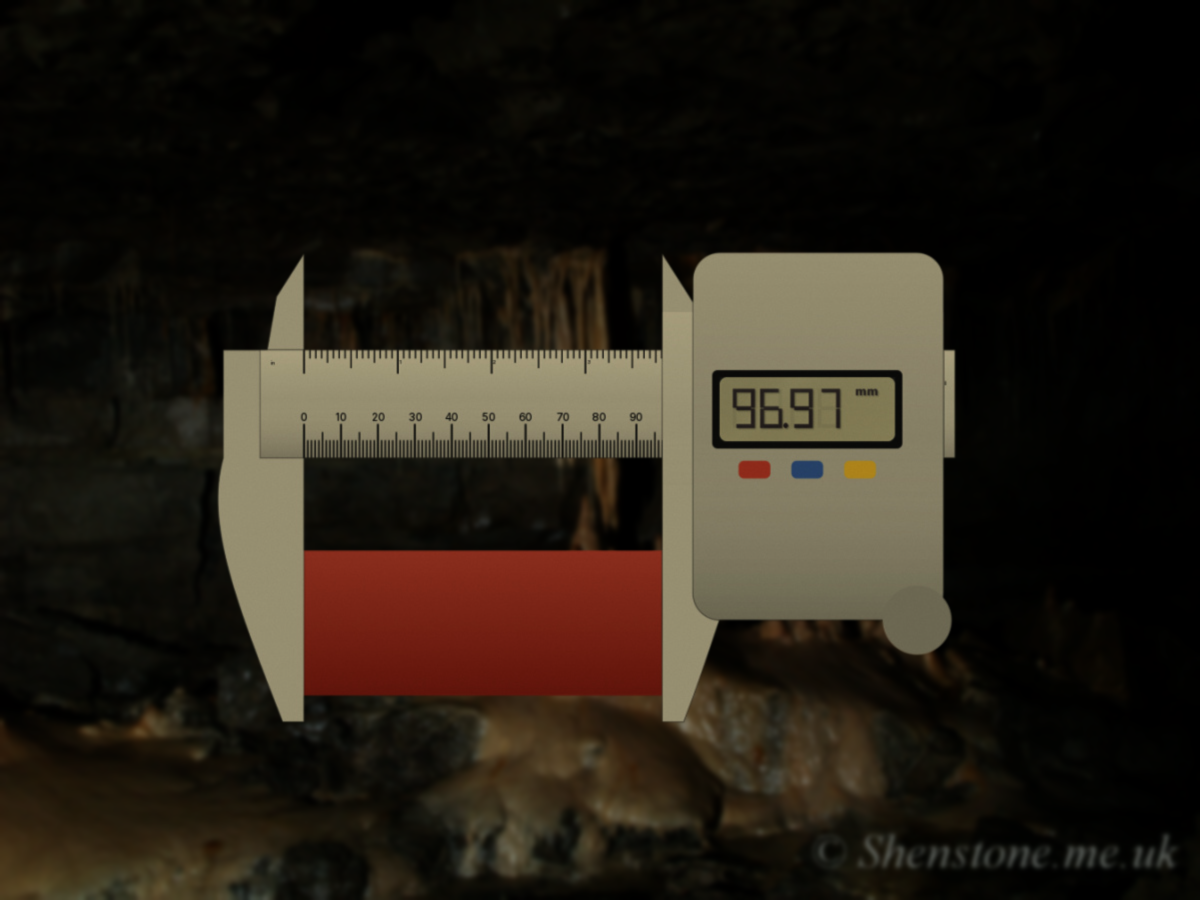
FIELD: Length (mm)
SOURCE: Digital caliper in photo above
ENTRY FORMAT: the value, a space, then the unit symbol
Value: 96.97 mm
